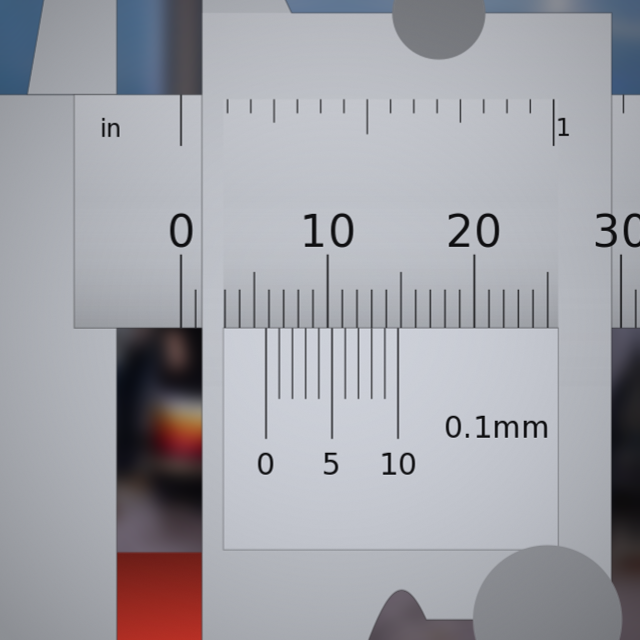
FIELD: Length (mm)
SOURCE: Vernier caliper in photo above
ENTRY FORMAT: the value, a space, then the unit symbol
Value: 5.8 mm
